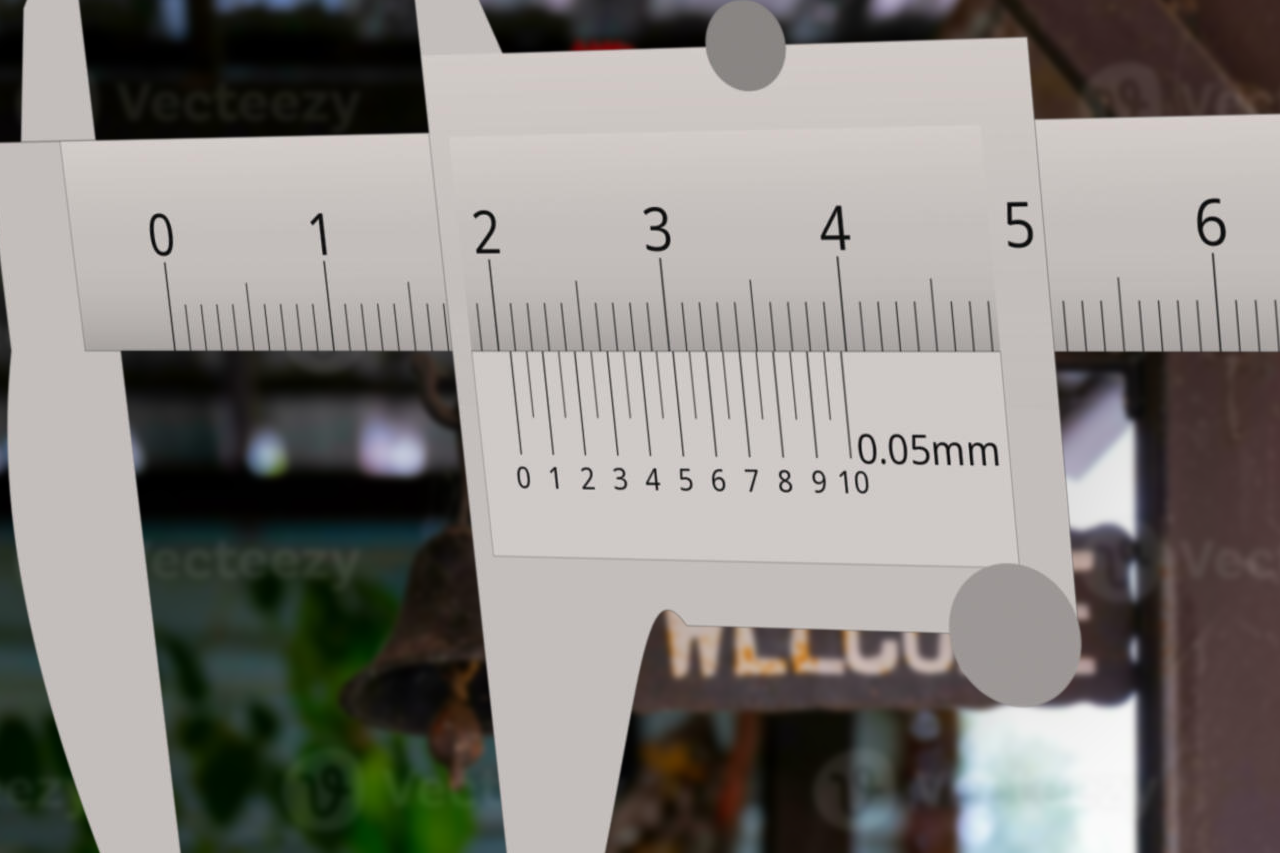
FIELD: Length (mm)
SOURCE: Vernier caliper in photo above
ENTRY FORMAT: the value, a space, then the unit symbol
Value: 20.7 mm
